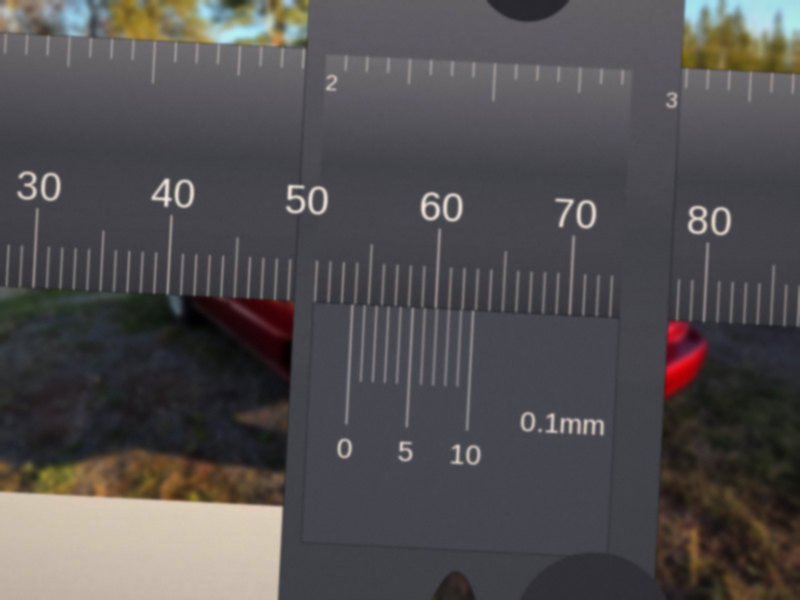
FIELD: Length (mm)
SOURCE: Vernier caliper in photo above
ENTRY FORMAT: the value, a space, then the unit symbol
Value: 53.8 mm
